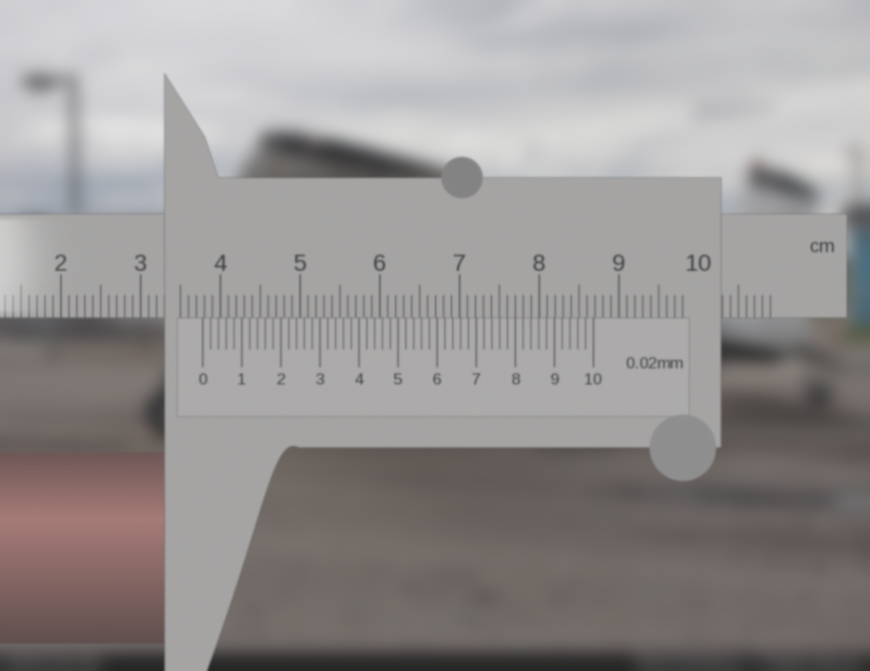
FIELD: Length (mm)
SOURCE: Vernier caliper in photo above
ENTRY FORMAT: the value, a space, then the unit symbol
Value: 37.8 mm
